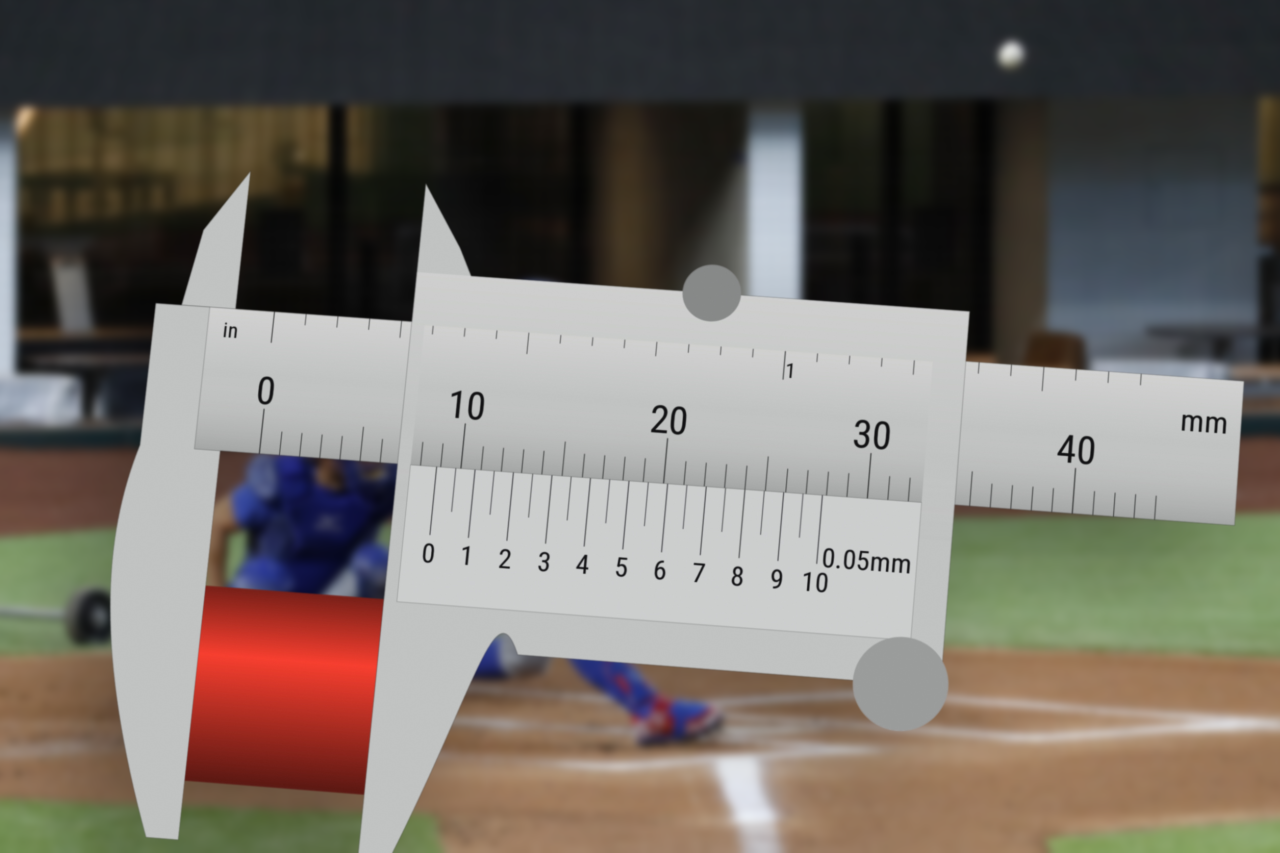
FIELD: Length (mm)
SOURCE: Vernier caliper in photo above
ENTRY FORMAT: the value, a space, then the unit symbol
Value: 8.8 mm
